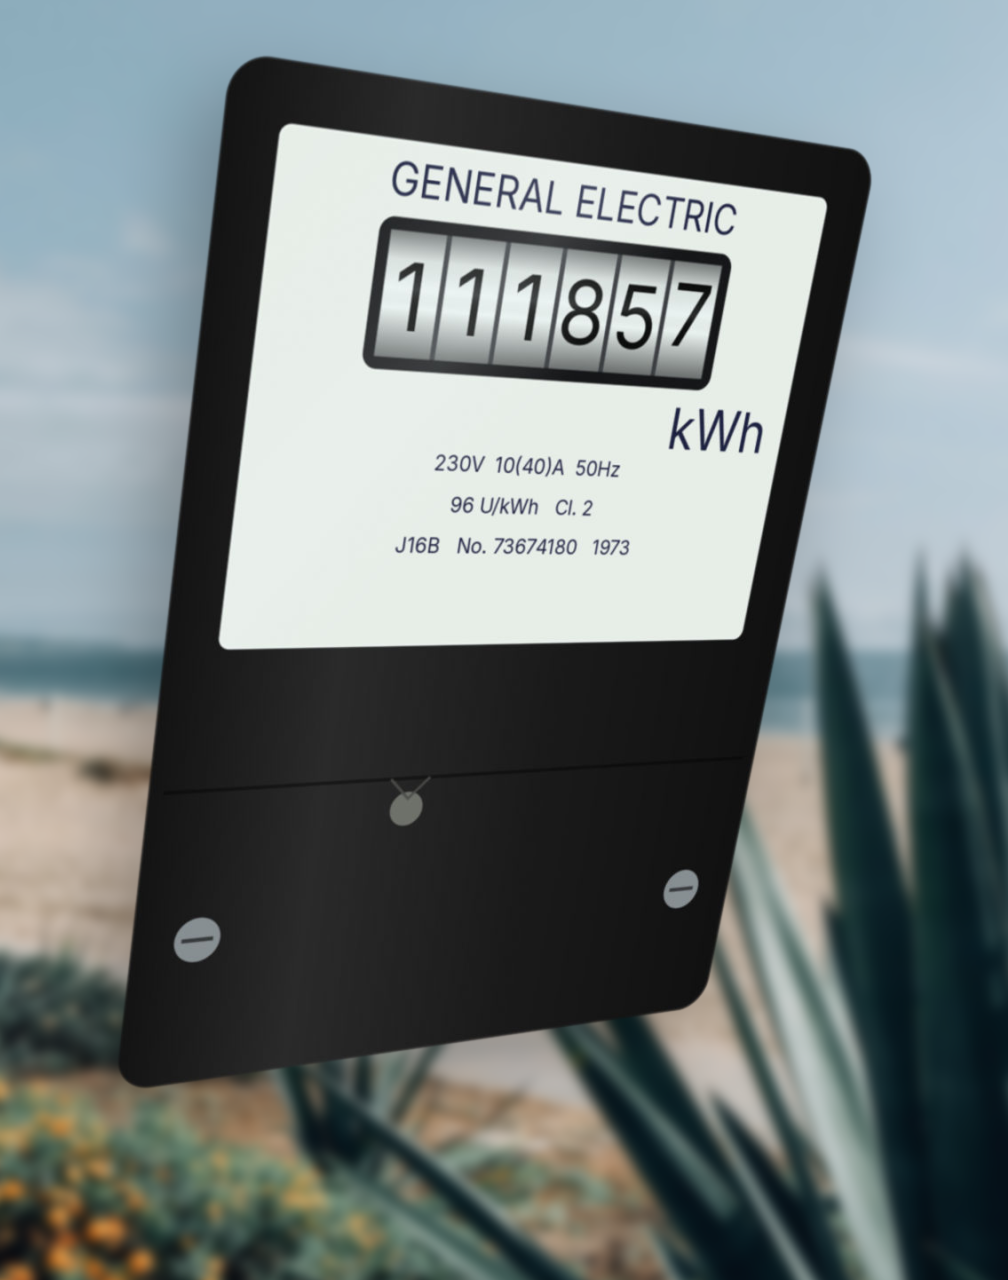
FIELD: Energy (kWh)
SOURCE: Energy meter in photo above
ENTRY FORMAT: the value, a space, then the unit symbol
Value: 111857 kWh
